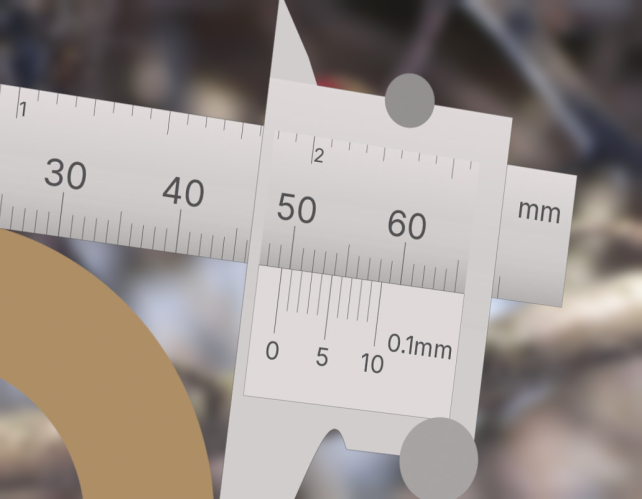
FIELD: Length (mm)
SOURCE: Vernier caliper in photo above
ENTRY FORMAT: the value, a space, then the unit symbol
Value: 49.3 mm
